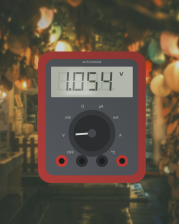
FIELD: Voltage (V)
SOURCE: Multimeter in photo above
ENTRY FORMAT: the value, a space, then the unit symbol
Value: 1.054 V
